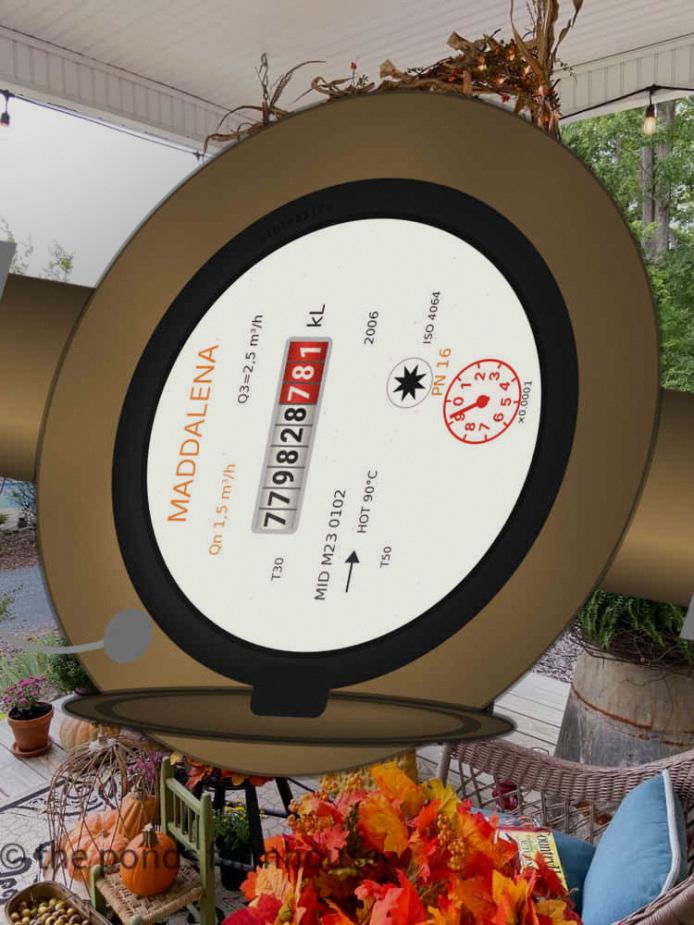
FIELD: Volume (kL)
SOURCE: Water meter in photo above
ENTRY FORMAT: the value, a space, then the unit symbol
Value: 779828.7809 kL
